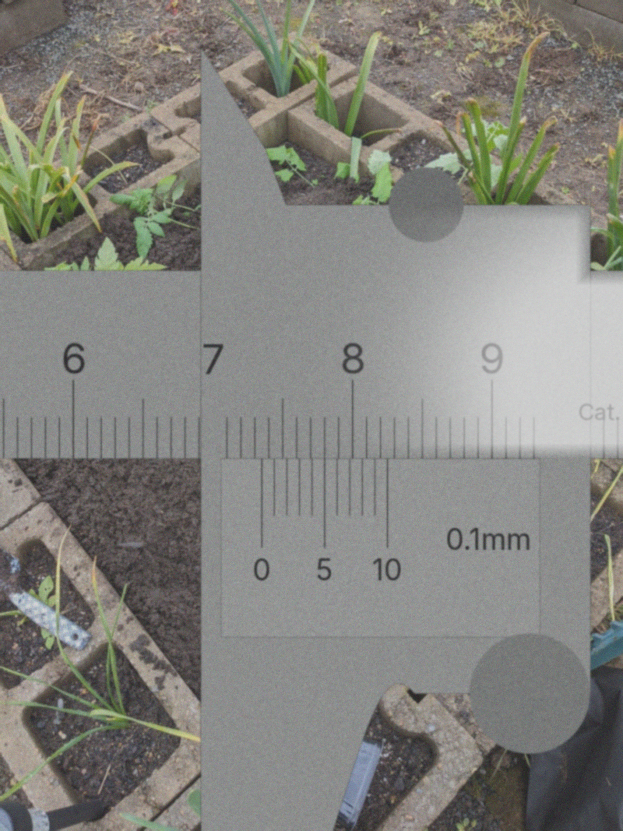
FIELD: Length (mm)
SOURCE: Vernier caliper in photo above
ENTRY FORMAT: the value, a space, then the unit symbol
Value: 73.5 mm
